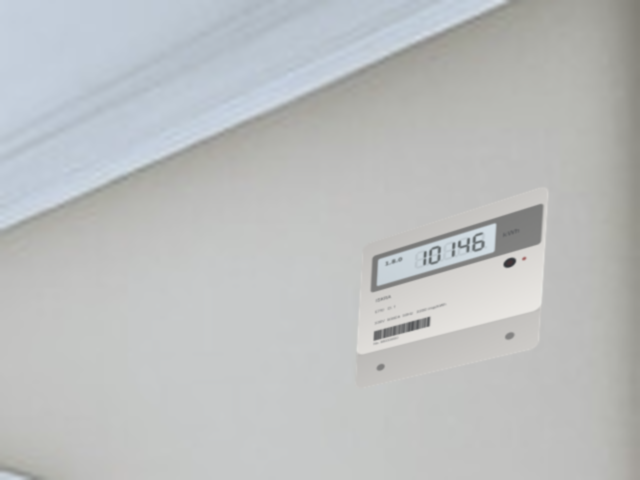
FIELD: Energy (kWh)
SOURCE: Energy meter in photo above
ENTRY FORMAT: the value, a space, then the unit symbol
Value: 10146 kWh
